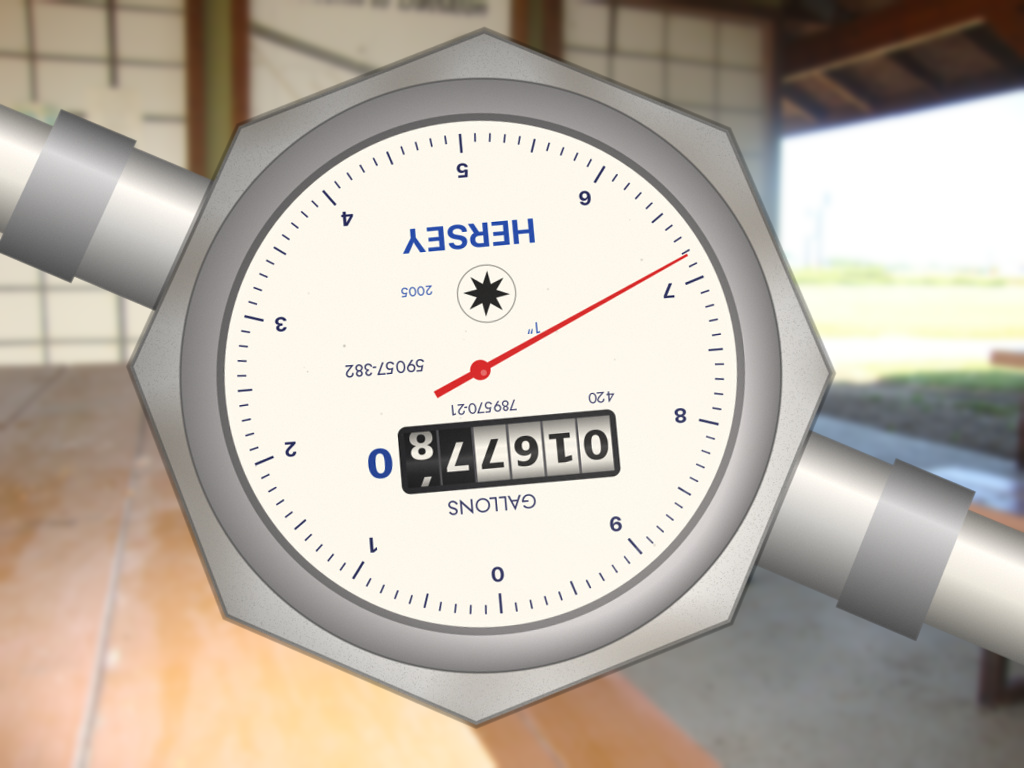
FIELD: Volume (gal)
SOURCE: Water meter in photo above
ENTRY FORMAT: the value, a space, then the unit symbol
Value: 167776.8 gal
